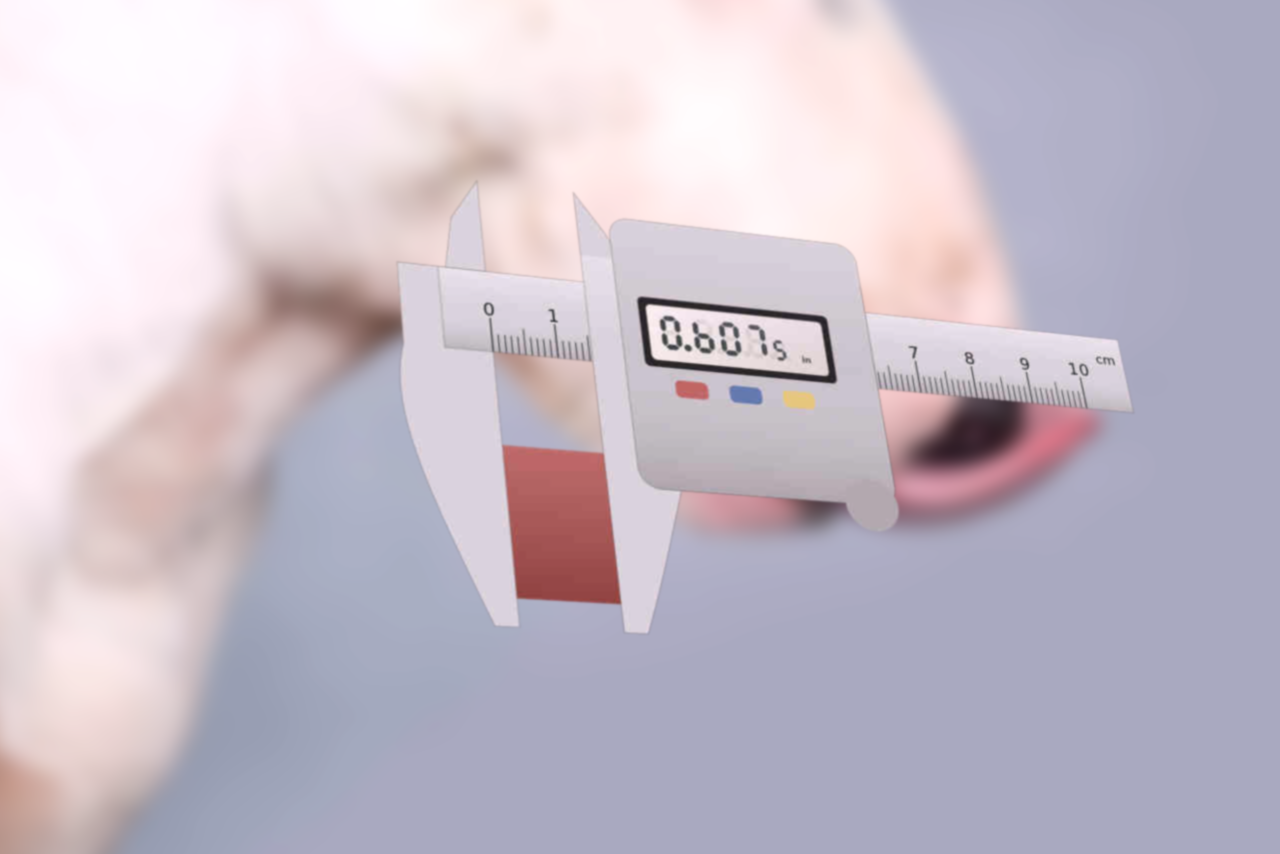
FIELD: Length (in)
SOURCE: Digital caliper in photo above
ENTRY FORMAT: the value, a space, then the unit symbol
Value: 0.6075 in
